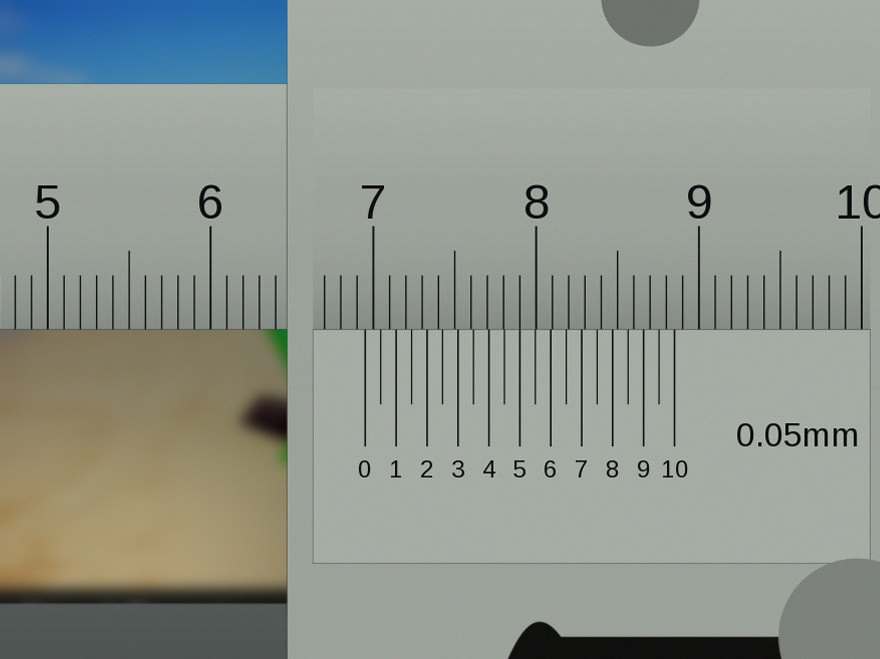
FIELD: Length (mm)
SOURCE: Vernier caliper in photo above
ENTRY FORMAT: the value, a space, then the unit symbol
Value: 69.5 mm
